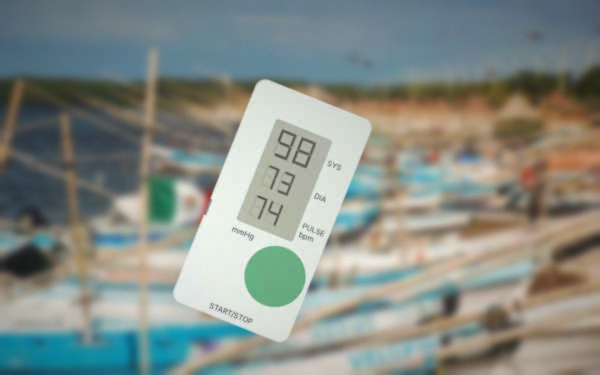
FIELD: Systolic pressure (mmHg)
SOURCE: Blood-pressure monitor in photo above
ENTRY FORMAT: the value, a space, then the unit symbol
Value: 98 mmHg
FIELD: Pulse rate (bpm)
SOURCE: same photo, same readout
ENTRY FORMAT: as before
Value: 74 bpm
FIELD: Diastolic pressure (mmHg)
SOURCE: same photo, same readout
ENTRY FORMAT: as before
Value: 73 mmHg
